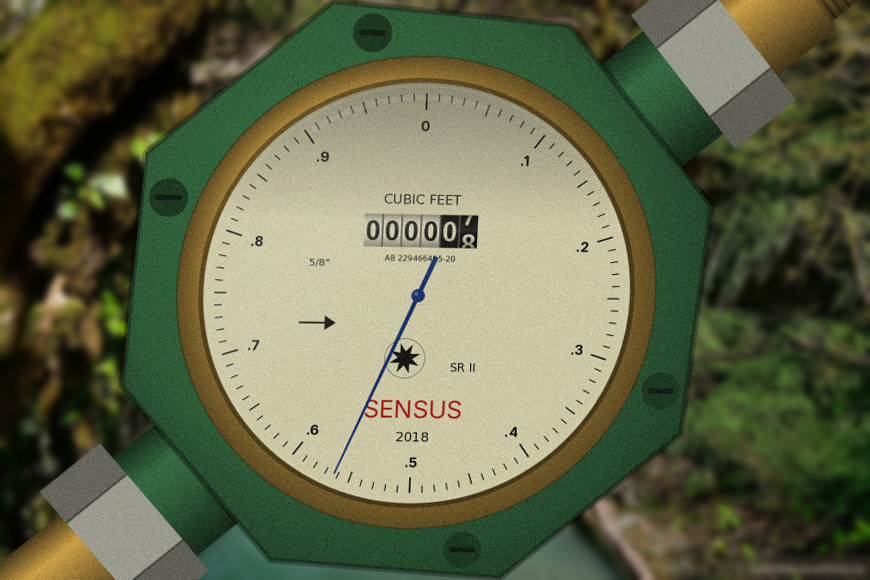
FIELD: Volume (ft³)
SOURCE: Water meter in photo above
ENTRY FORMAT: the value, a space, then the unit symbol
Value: 7.56 ft³
